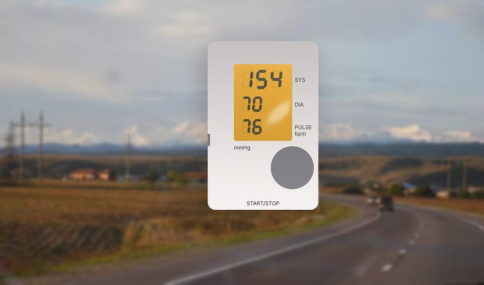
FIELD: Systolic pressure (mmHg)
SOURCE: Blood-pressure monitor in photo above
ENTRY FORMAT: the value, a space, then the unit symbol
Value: 154 mmHg
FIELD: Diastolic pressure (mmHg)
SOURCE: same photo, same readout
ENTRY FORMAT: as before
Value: 70 mmHg
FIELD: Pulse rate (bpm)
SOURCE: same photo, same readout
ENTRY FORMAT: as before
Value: 76 bpm
